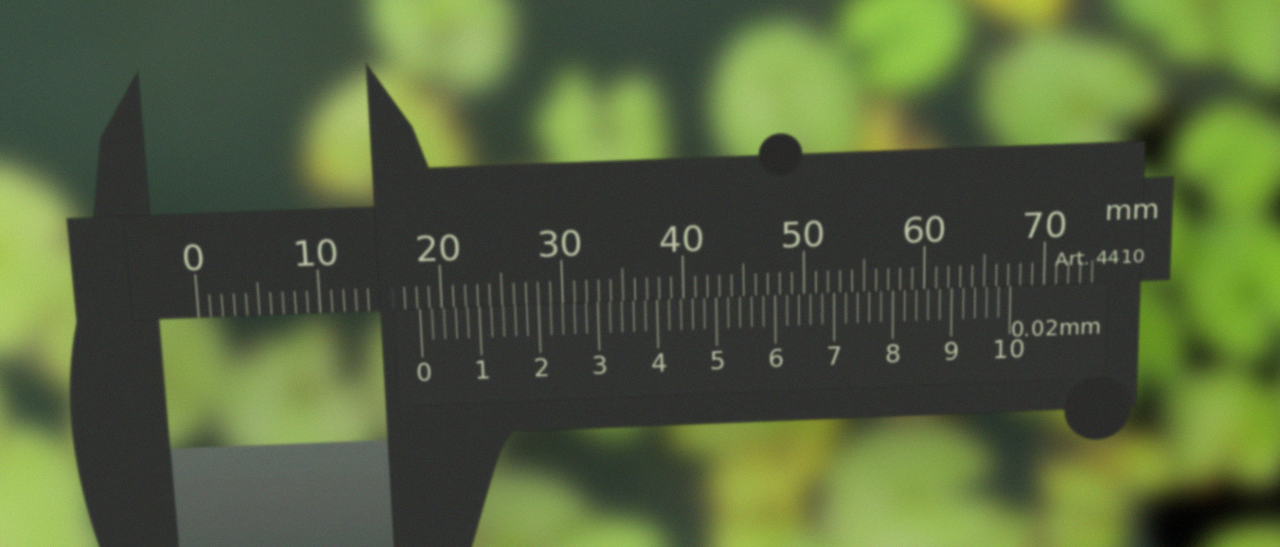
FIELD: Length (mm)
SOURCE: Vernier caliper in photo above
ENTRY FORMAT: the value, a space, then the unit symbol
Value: 18.2 mm
